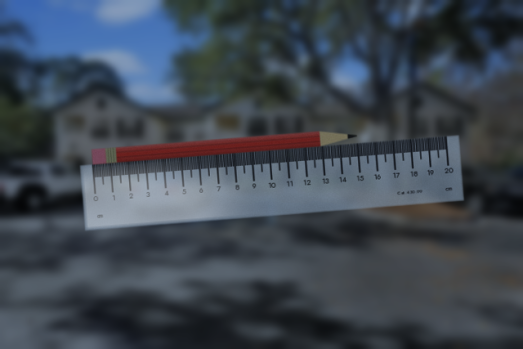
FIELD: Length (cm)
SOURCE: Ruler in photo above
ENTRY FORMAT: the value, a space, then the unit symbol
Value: 15 cm
